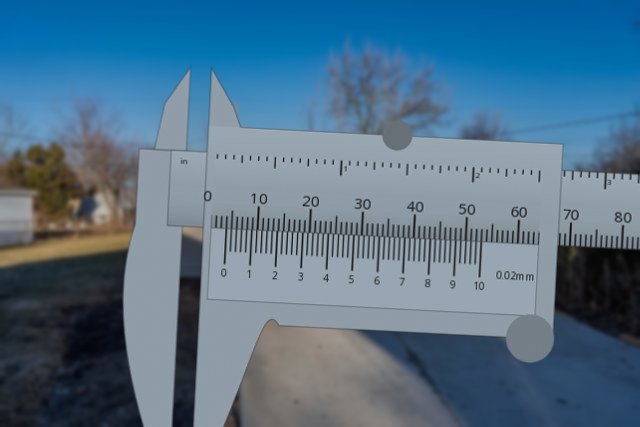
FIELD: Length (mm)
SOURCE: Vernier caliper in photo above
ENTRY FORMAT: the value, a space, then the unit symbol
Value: 4.0 mm
